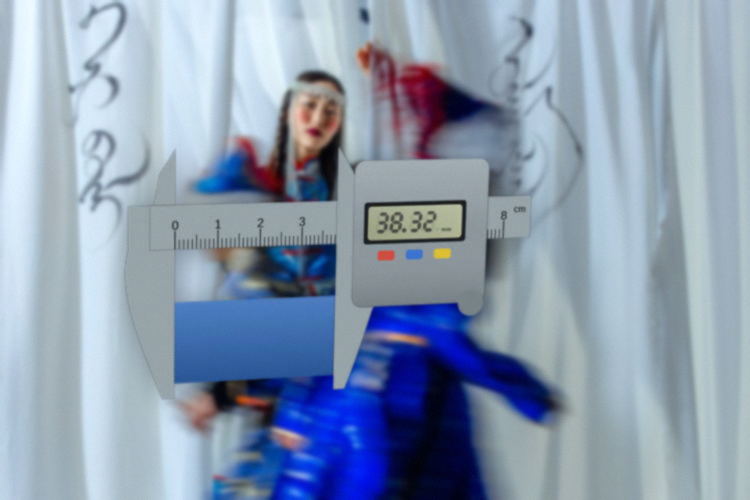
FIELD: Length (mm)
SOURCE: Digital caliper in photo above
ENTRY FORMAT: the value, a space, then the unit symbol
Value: 38.32 mm
